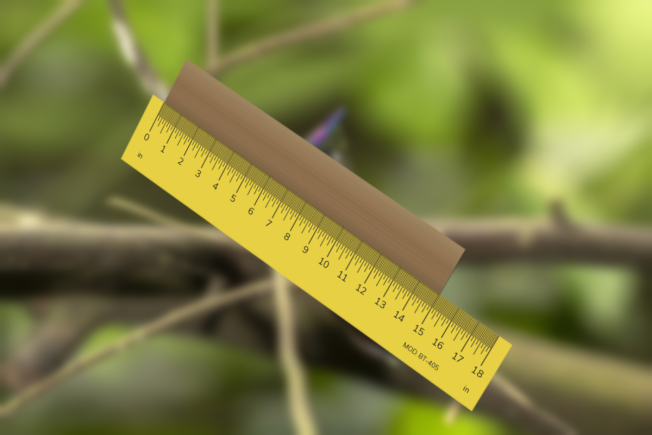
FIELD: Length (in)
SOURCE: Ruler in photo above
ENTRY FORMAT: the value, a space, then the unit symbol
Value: 15 in
